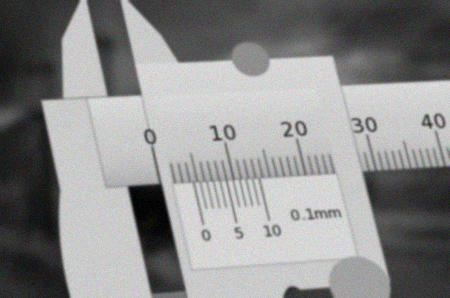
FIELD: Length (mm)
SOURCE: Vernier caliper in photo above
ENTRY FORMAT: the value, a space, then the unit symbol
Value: 4.5 mm
